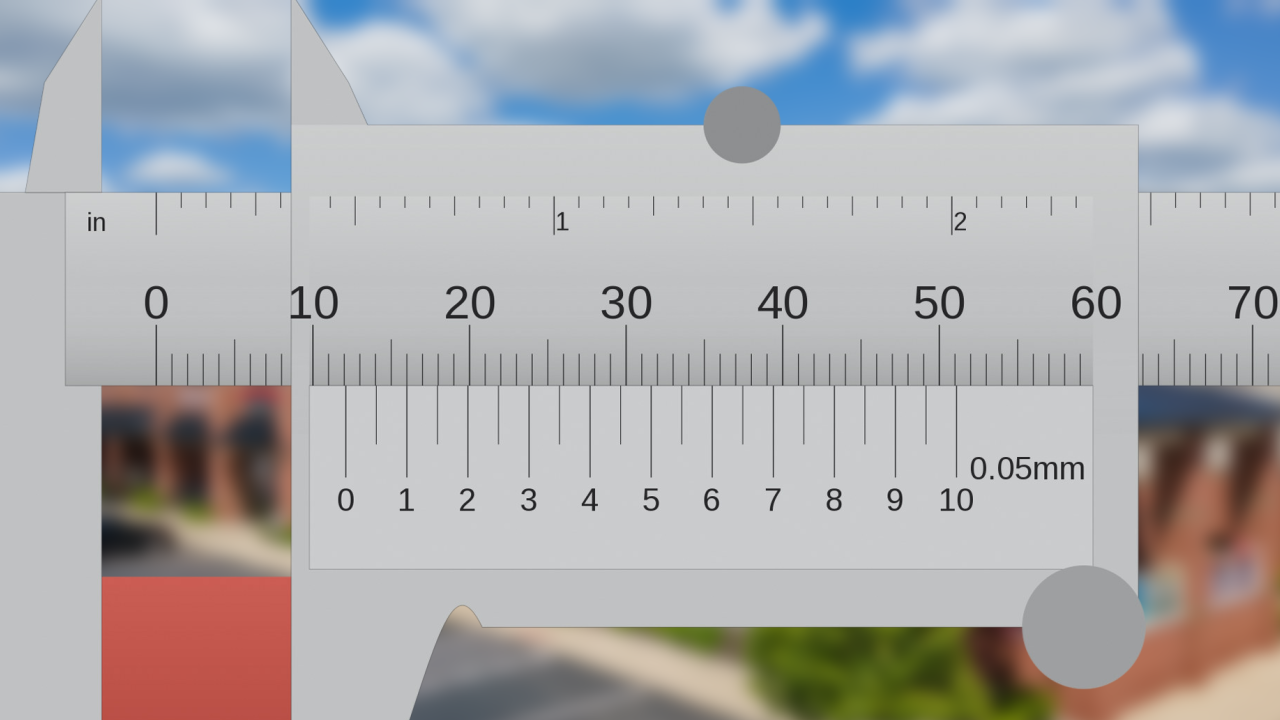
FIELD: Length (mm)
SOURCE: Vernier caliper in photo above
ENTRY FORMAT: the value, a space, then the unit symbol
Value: 12.1 mm
